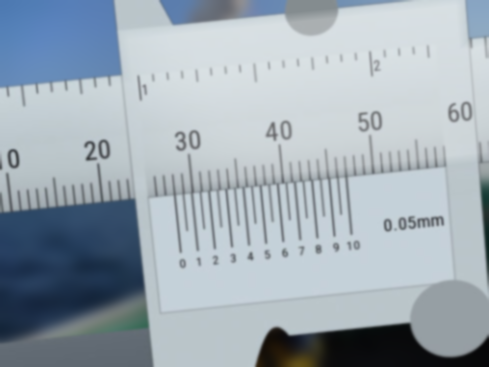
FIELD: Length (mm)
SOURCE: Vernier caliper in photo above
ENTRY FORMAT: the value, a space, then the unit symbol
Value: 28.0 mm
